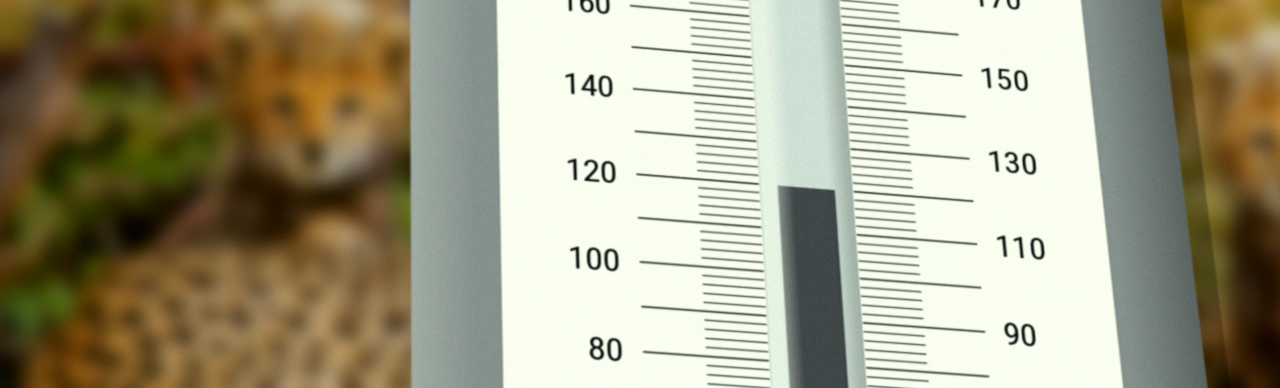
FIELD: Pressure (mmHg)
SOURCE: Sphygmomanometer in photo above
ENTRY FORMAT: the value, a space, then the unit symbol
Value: 120 mmHg
